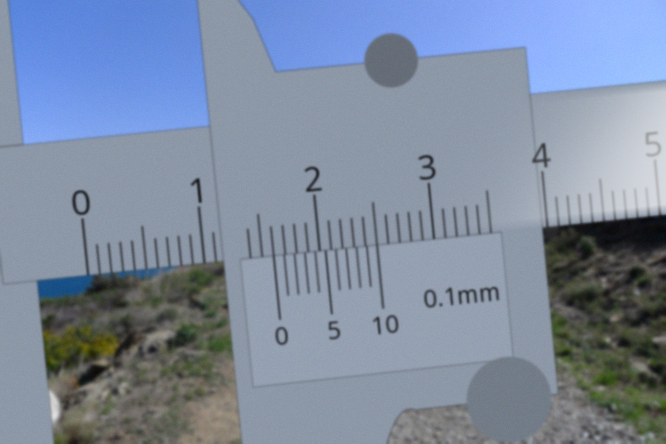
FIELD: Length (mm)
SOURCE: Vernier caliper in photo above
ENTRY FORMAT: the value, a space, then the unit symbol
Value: 16.0 mm
